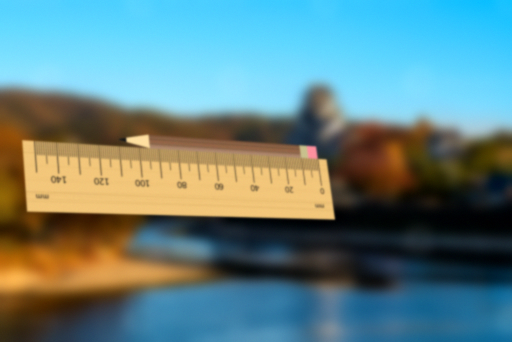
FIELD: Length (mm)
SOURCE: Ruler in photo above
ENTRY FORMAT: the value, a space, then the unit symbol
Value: 110 mm
